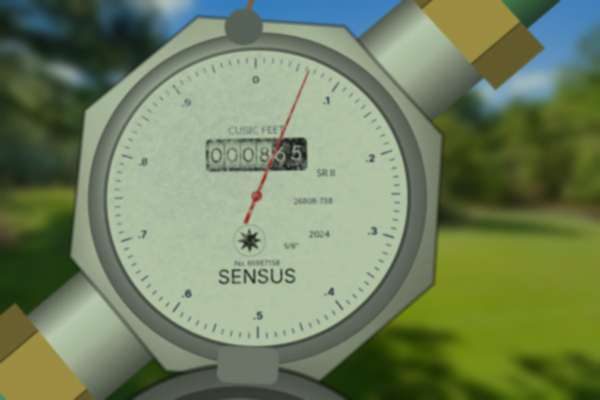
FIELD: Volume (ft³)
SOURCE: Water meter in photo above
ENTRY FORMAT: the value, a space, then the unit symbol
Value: 865.06 ft³
